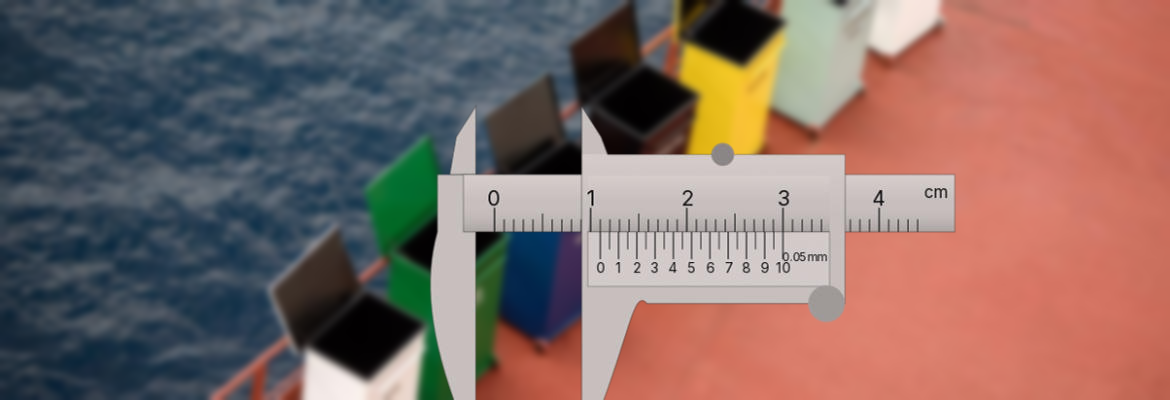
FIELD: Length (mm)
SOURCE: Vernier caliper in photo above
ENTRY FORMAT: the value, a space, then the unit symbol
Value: 11.0 mm
